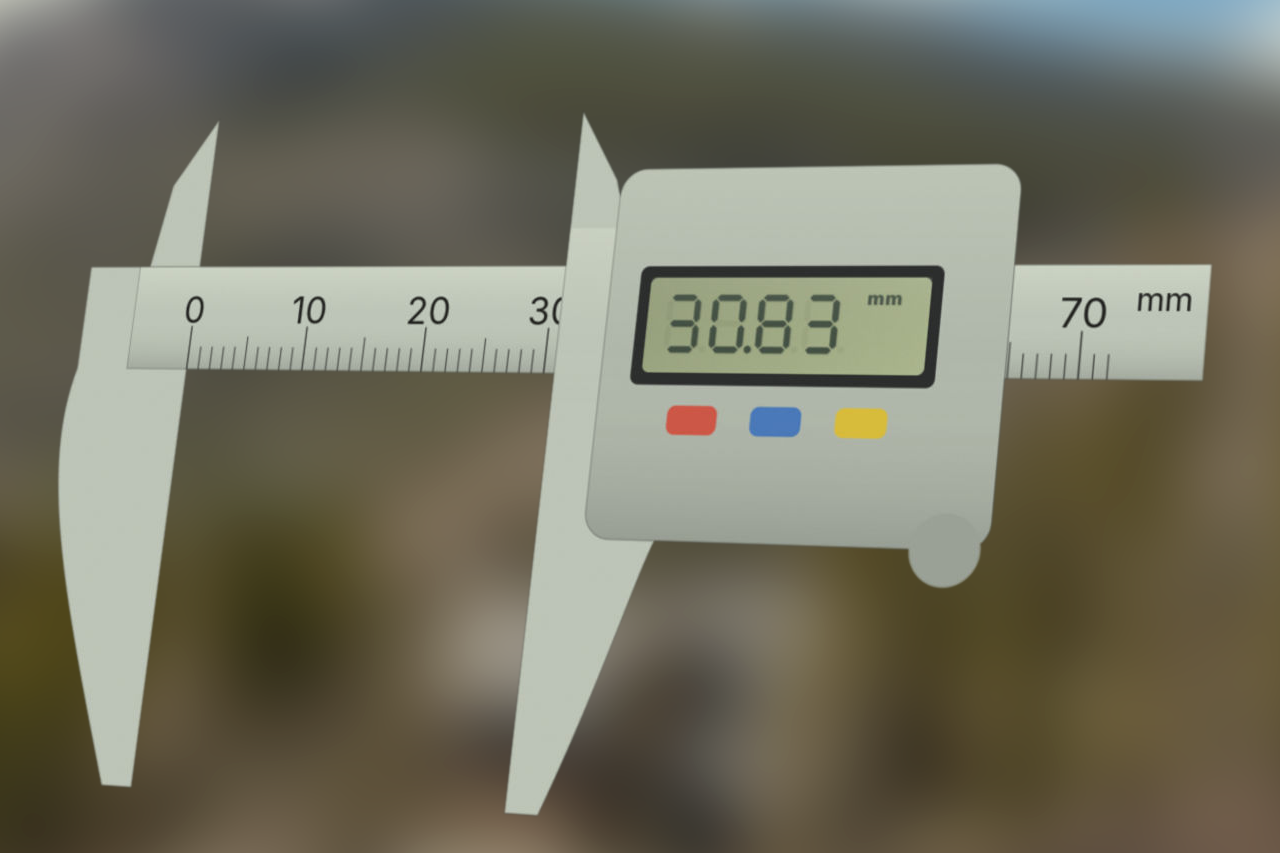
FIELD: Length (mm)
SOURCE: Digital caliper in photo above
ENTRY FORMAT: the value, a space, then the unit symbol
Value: 30.83 mm
